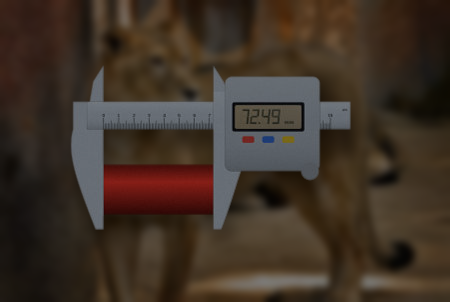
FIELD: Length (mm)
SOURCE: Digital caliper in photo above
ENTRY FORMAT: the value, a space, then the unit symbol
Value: 72.49 mm
